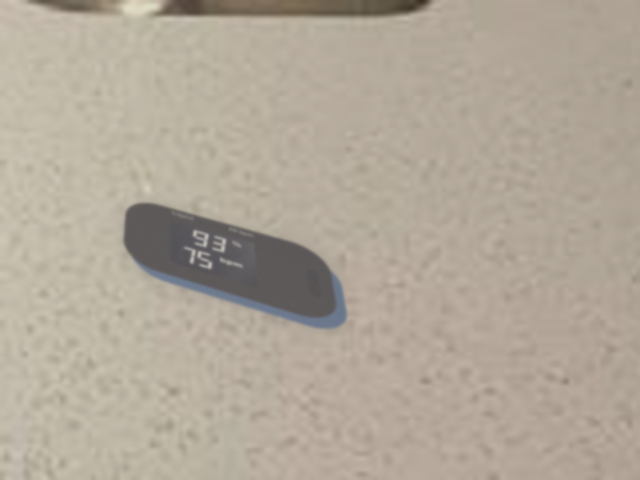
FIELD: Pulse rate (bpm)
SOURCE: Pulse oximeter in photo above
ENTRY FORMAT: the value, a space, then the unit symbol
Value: 75 bpm
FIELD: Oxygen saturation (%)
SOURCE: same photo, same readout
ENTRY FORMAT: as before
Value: 93 %
